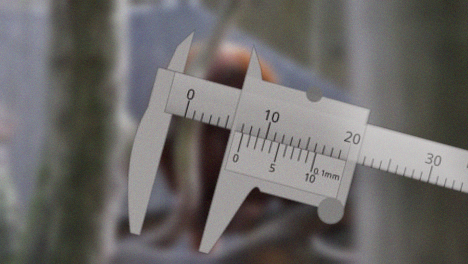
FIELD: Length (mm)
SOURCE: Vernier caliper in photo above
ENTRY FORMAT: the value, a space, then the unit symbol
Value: 7.2 mm
